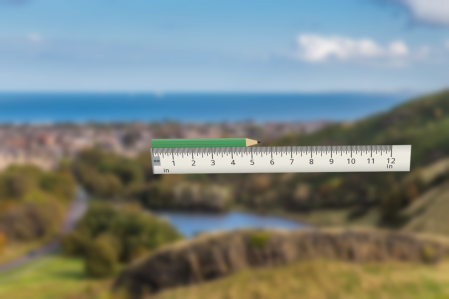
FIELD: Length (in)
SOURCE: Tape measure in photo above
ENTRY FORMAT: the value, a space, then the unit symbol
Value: 5.5 in
